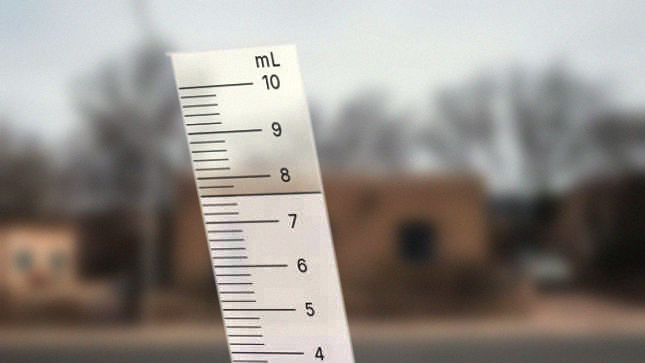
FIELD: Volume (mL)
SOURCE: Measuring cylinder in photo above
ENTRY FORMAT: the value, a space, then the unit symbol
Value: 7.6 mL
